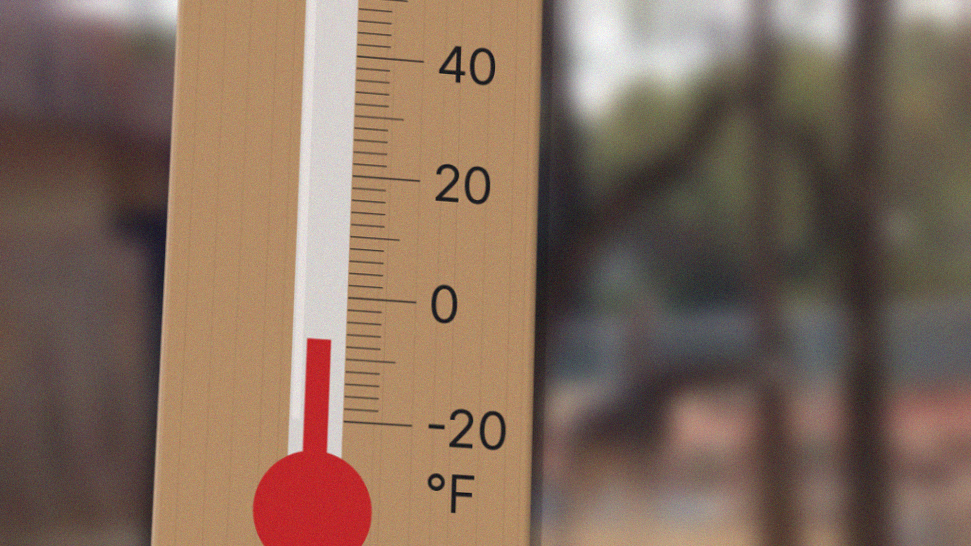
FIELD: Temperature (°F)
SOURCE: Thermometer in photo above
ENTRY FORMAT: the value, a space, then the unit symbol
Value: -7 °F
